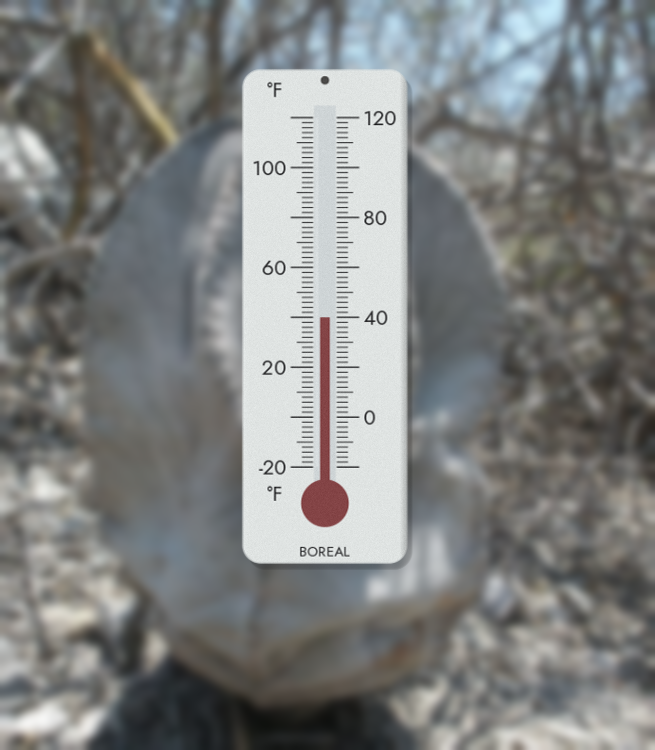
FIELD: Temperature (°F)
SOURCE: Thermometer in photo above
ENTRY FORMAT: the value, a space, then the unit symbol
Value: 40 °F
